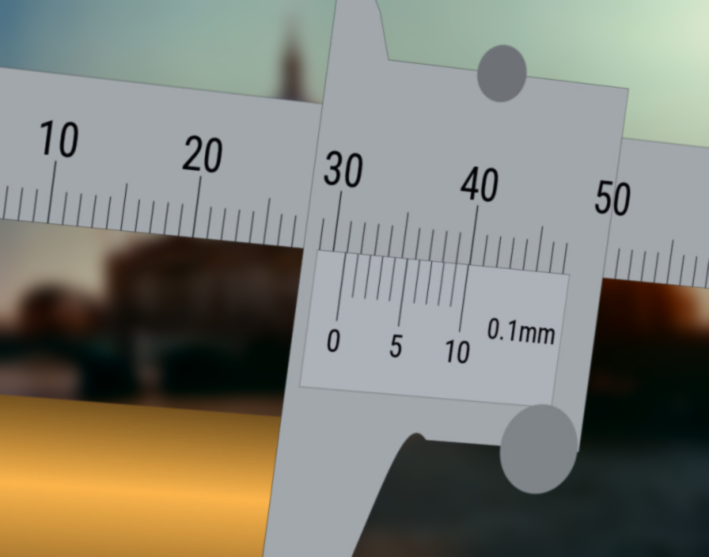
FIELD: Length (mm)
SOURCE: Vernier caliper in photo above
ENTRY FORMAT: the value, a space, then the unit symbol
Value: 30.9 mm
